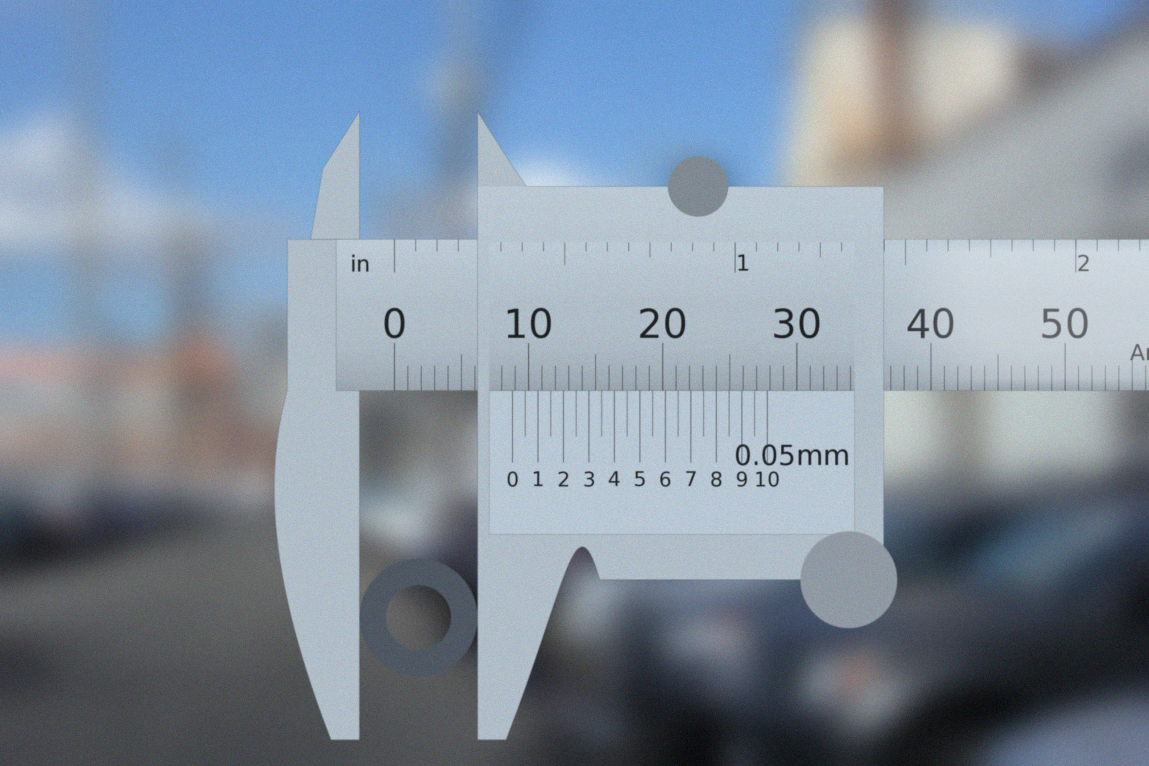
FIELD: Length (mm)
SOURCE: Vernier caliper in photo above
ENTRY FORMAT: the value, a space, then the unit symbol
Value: 8.8 mm
